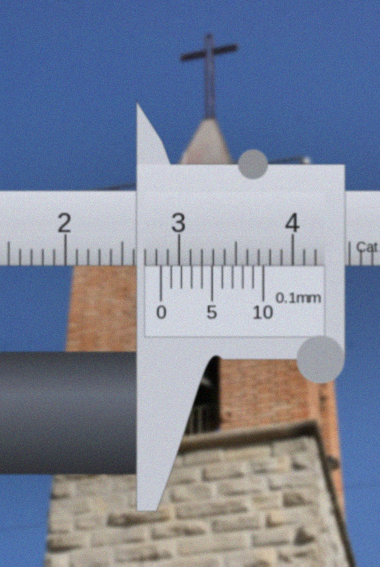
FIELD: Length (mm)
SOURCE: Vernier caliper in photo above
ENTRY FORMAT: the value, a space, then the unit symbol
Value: 28.4 mm
